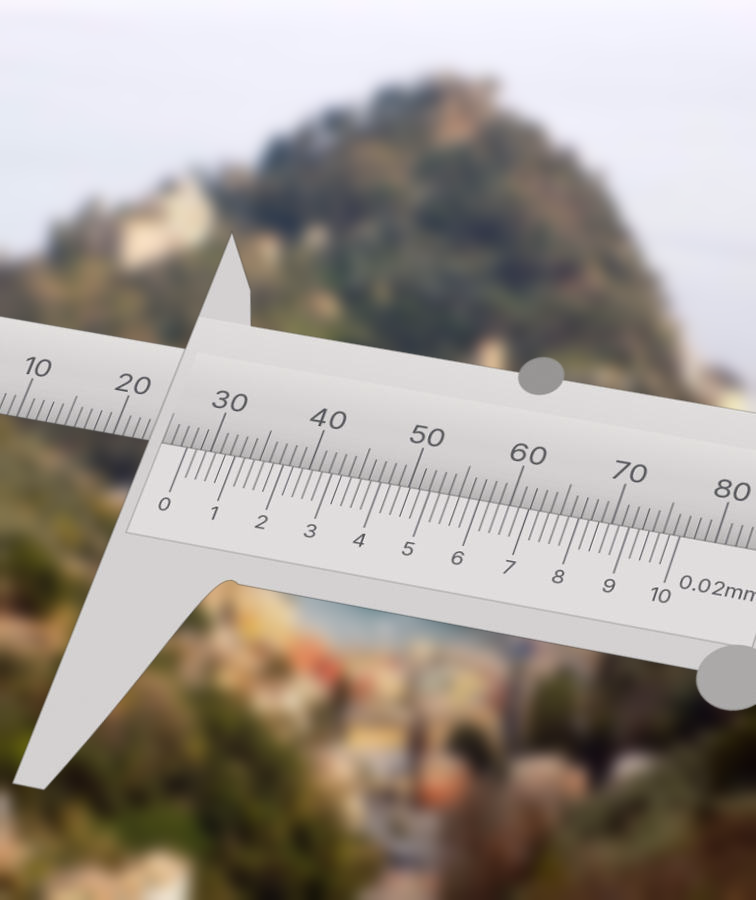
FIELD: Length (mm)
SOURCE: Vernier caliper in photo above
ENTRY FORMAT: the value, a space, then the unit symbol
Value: 27.6 mm
